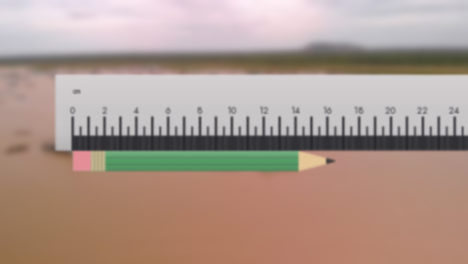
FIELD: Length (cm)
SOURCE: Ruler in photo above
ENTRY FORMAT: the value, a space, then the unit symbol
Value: 16.5 cm
